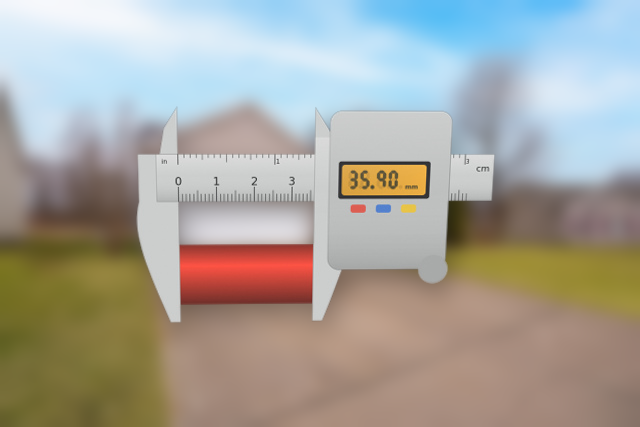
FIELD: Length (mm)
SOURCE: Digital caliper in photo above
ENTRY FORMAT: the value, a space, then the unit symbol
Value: 35.90 mm
